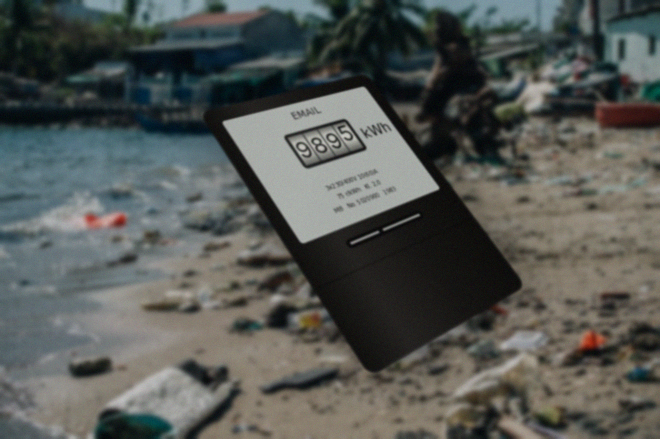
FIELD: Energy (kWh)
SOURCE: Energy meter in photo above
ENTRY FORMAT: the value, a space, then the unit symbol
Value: 9895 kWh
